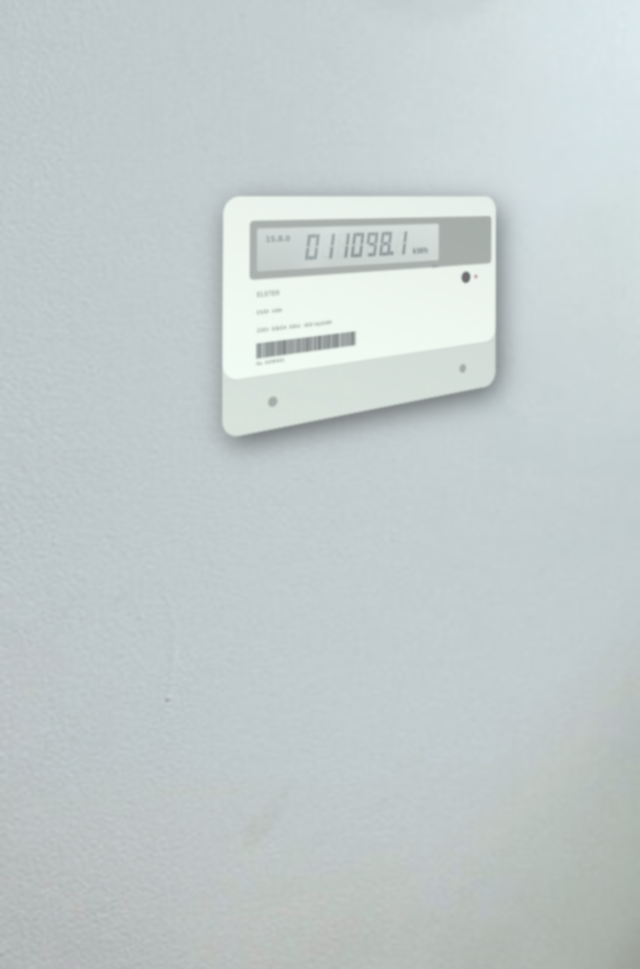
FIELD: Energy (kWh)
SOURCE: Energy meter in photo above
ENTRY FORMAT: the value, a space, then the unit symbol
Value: 11098.1 kWh
